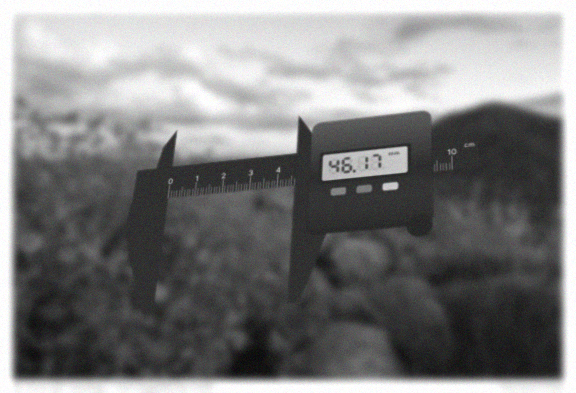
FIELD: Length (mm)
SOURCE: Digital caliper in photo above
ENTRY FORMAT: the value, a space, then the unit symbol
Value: 46.17 mm
